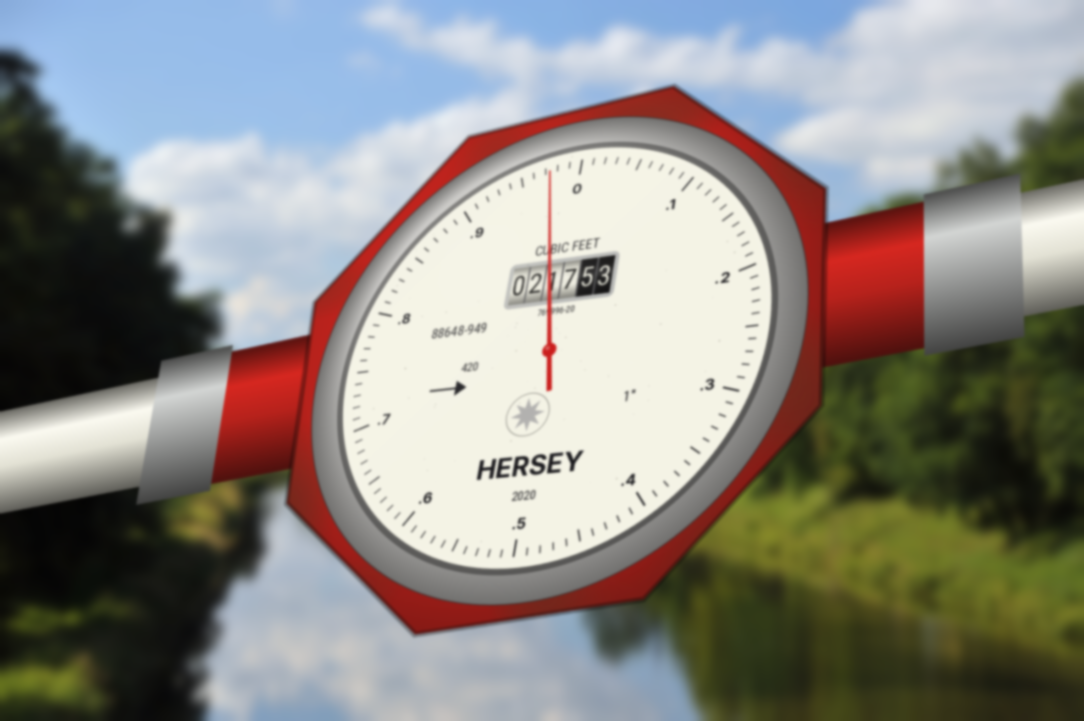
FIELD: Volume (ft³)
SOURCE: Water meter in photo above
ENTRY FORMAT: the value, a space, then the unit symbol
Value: 21752.97 ft³
